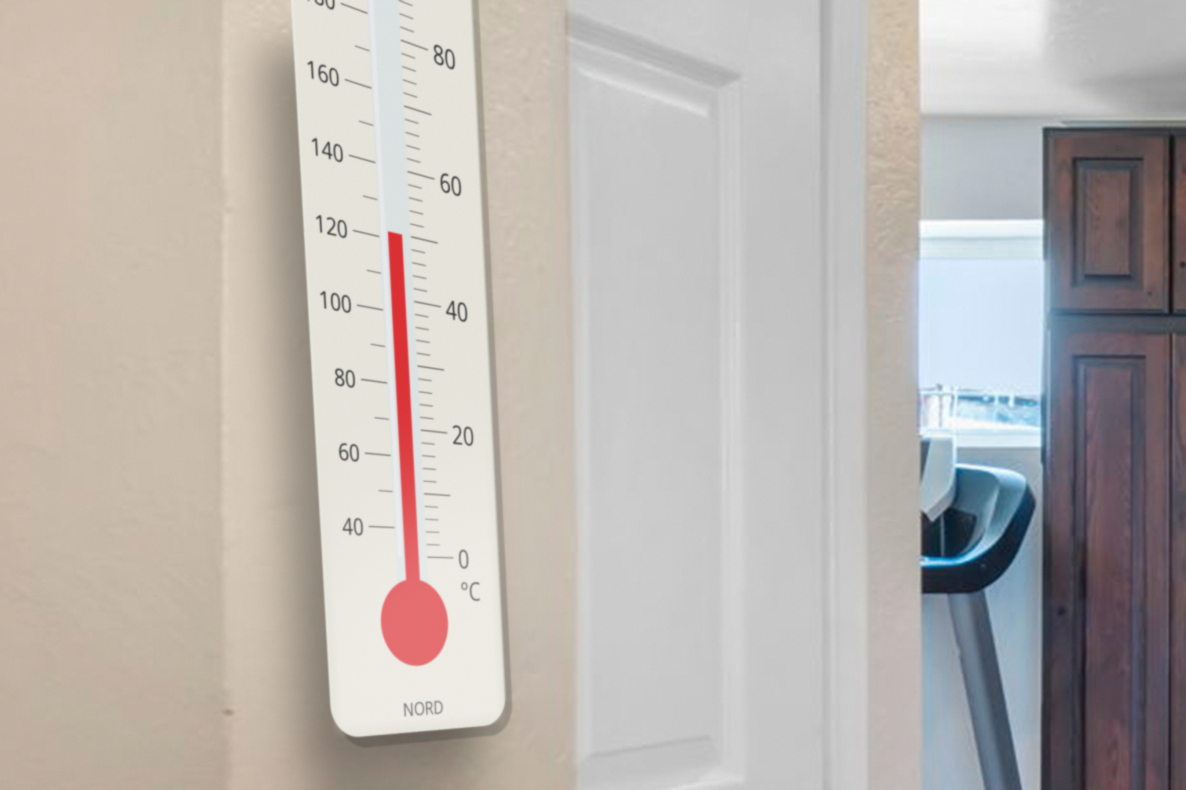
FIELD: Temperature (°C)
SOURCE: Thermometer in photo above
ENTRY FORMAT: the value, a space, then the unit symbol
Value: 50 °C
